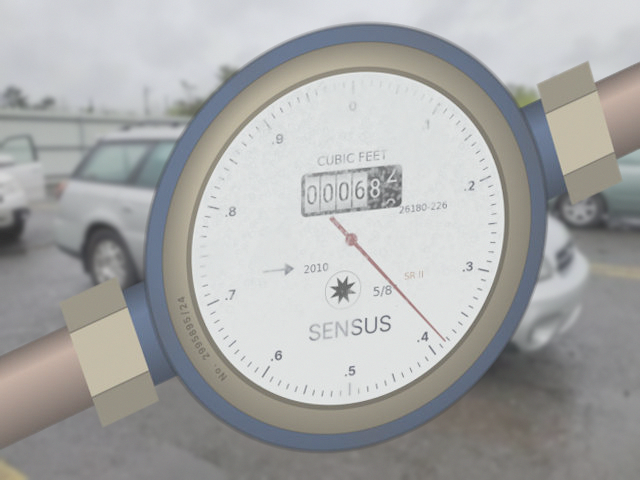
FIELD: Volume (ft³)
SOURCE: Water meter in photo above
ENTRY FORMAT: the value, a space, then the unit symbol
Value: 682.38 ft³
